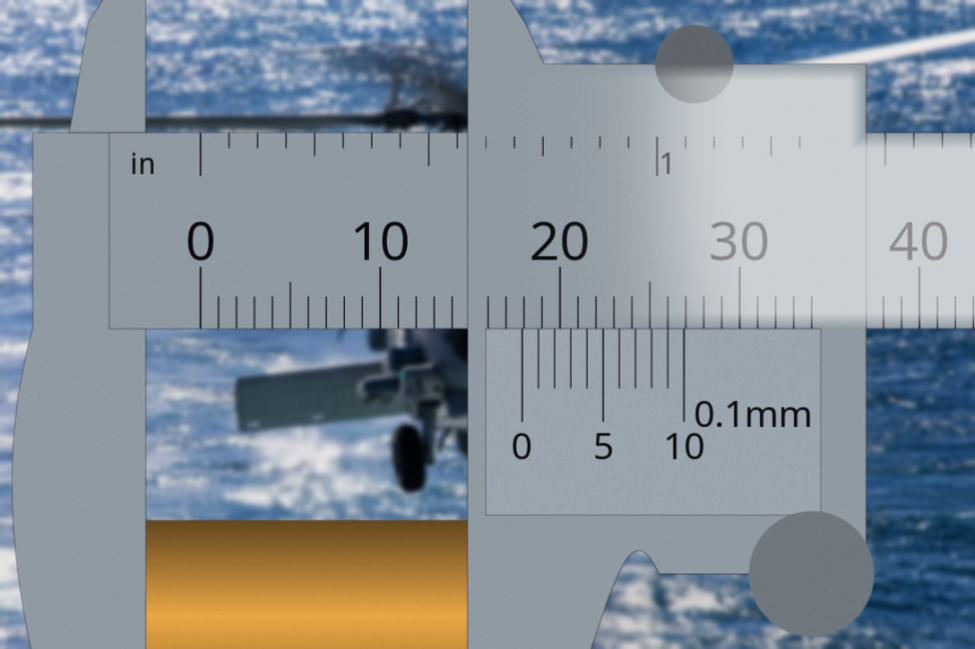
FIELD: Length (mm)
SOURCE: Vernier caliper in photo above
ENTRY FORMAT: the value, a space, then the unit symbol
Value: 17.9 mm
